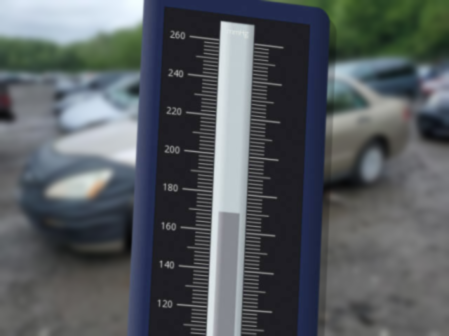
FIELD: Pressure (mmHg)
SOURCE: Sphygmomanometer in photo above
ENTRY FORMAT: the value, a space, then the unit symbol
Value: 170 mmHg
